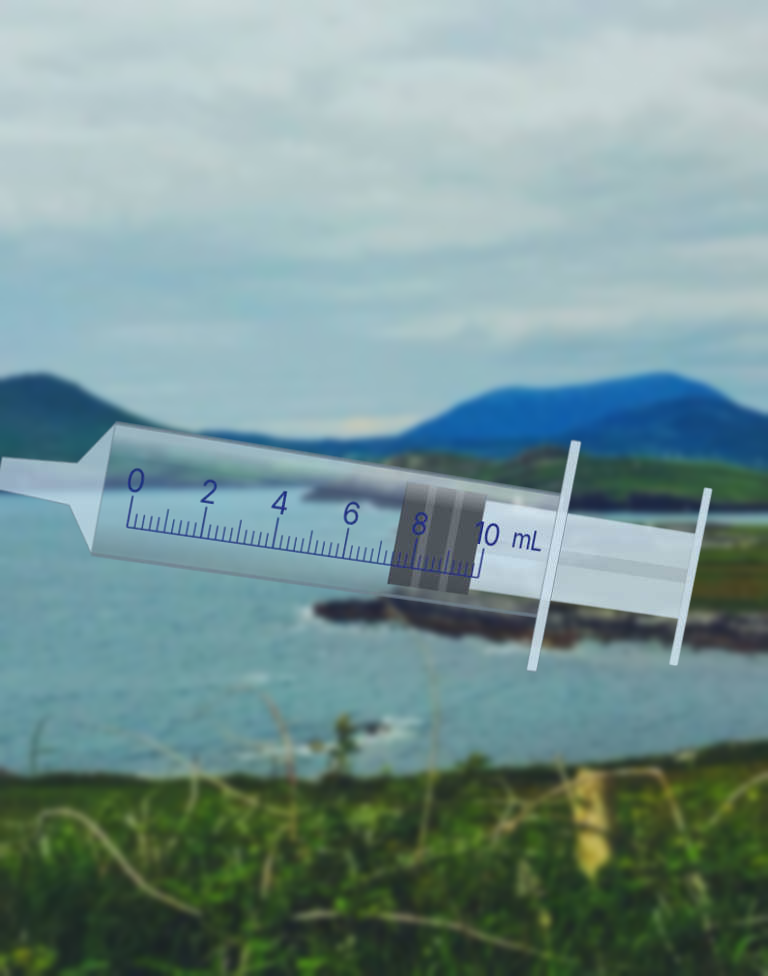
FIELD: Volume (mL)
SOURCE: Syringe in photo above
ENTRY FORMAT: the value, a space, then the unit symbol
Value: 7.4 mL
